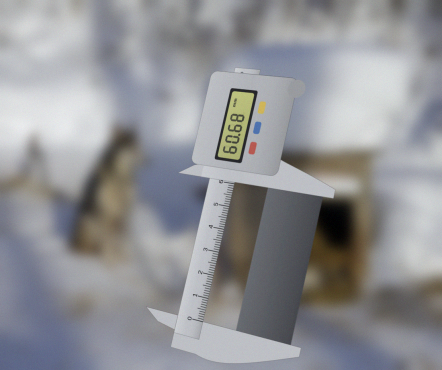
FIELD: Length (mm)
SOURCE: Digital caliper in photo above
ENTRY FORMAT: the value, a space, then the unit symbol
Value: 60.68 mm
